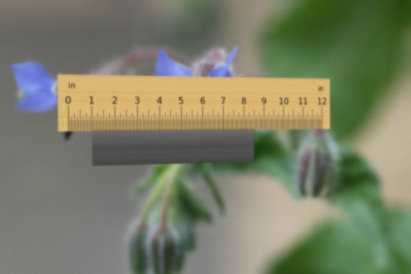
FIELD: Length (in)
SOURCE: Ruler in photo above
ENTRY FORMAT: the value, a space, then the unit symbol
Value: 7.5 in
